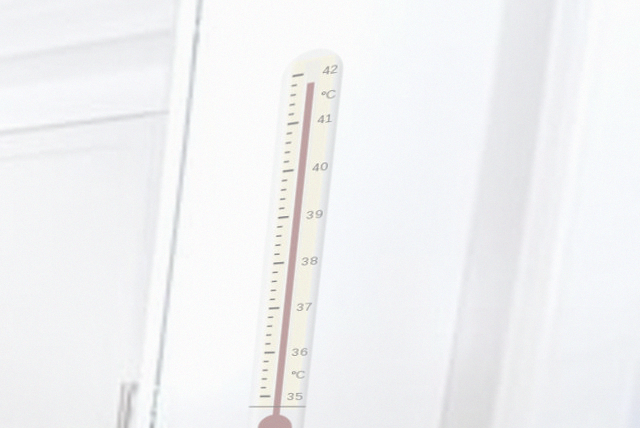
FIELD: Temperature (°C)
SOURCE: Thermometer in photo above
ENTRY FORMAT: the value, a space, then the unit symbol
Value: 41.8 °C
